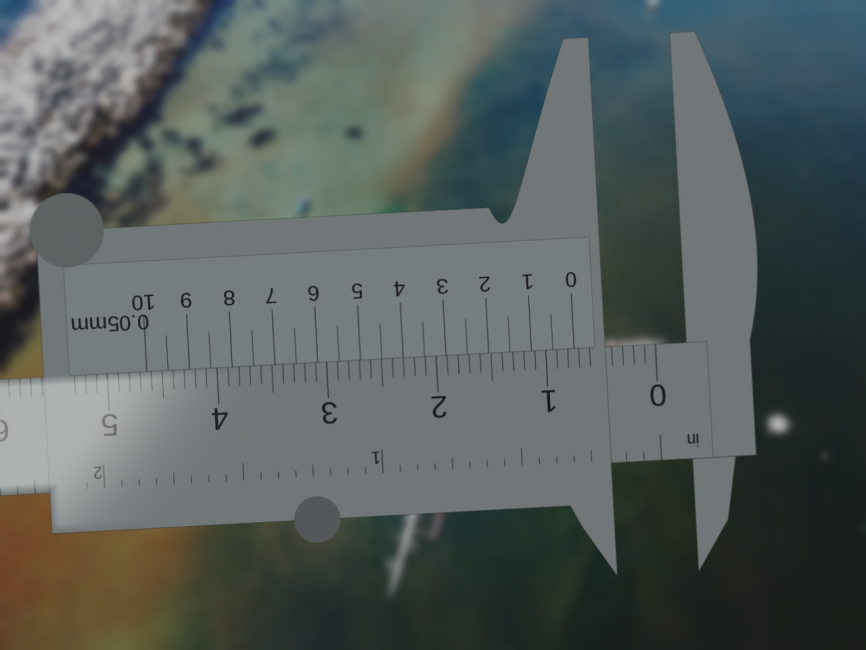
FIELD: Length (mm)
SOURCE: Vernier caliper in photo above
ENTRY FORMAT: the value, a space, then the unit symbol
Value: 7.4 mm
